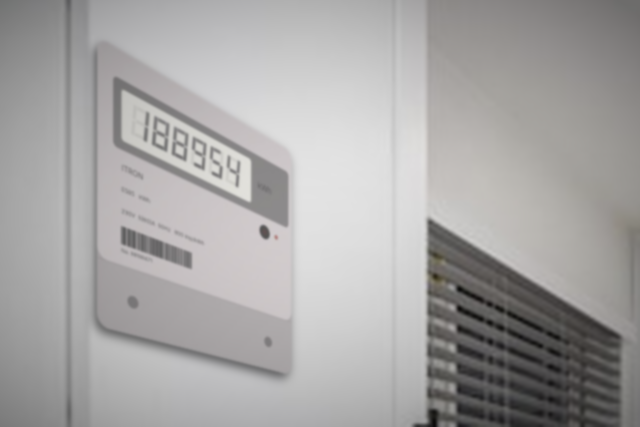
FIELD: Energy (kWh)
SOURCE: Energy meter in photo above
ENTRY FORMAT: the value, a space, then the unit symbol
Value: 188954 kWh
